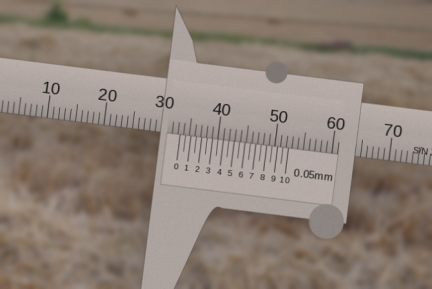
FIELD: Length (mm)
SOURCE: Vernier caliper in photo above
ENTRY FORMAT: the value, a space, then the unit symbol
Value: 33.4 mm
